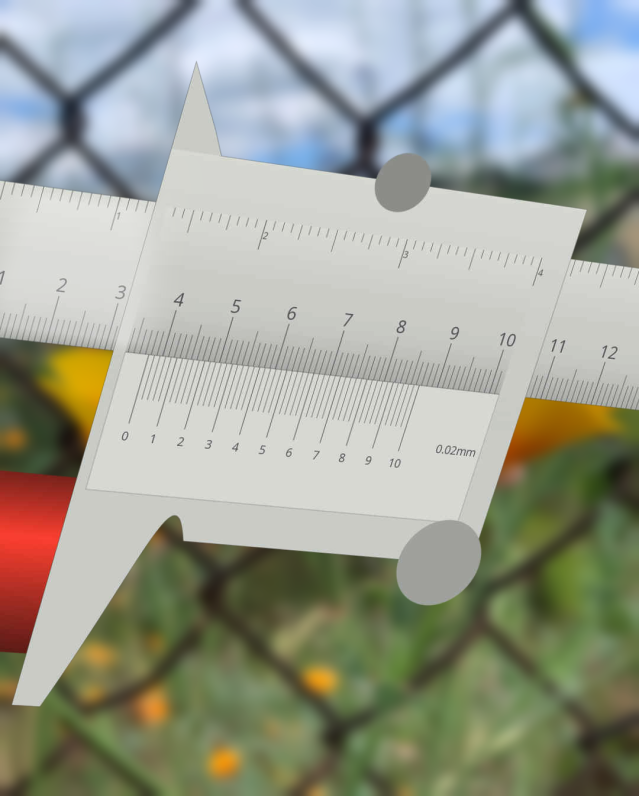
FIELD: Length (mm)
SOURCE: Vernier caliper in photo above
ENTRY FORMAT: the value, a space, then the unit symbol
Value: 37.6 mm
